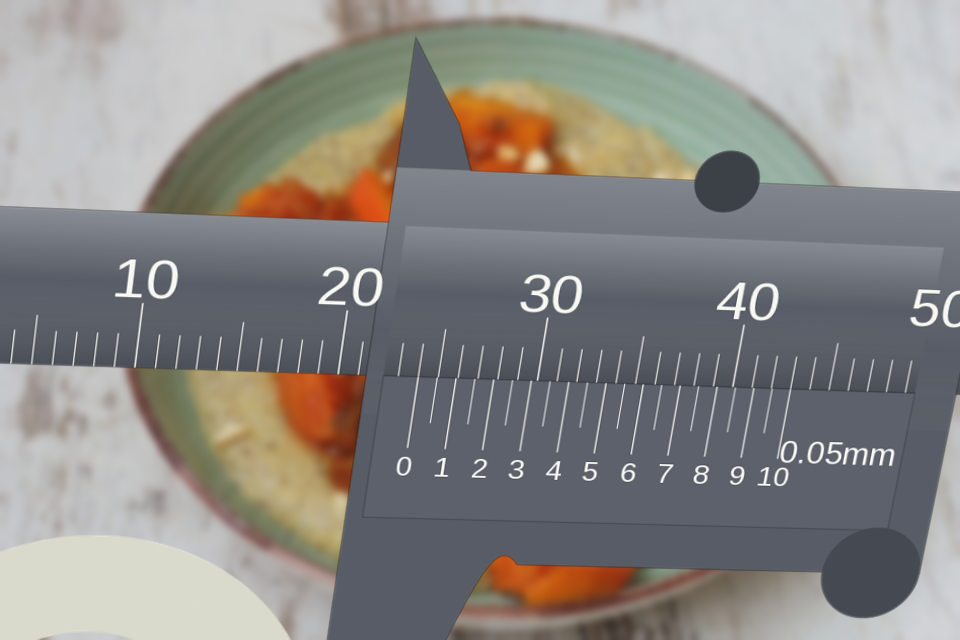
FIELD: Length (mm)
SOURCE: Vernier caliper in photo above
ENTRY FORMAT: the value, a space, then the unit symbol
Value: 24.0 mm
